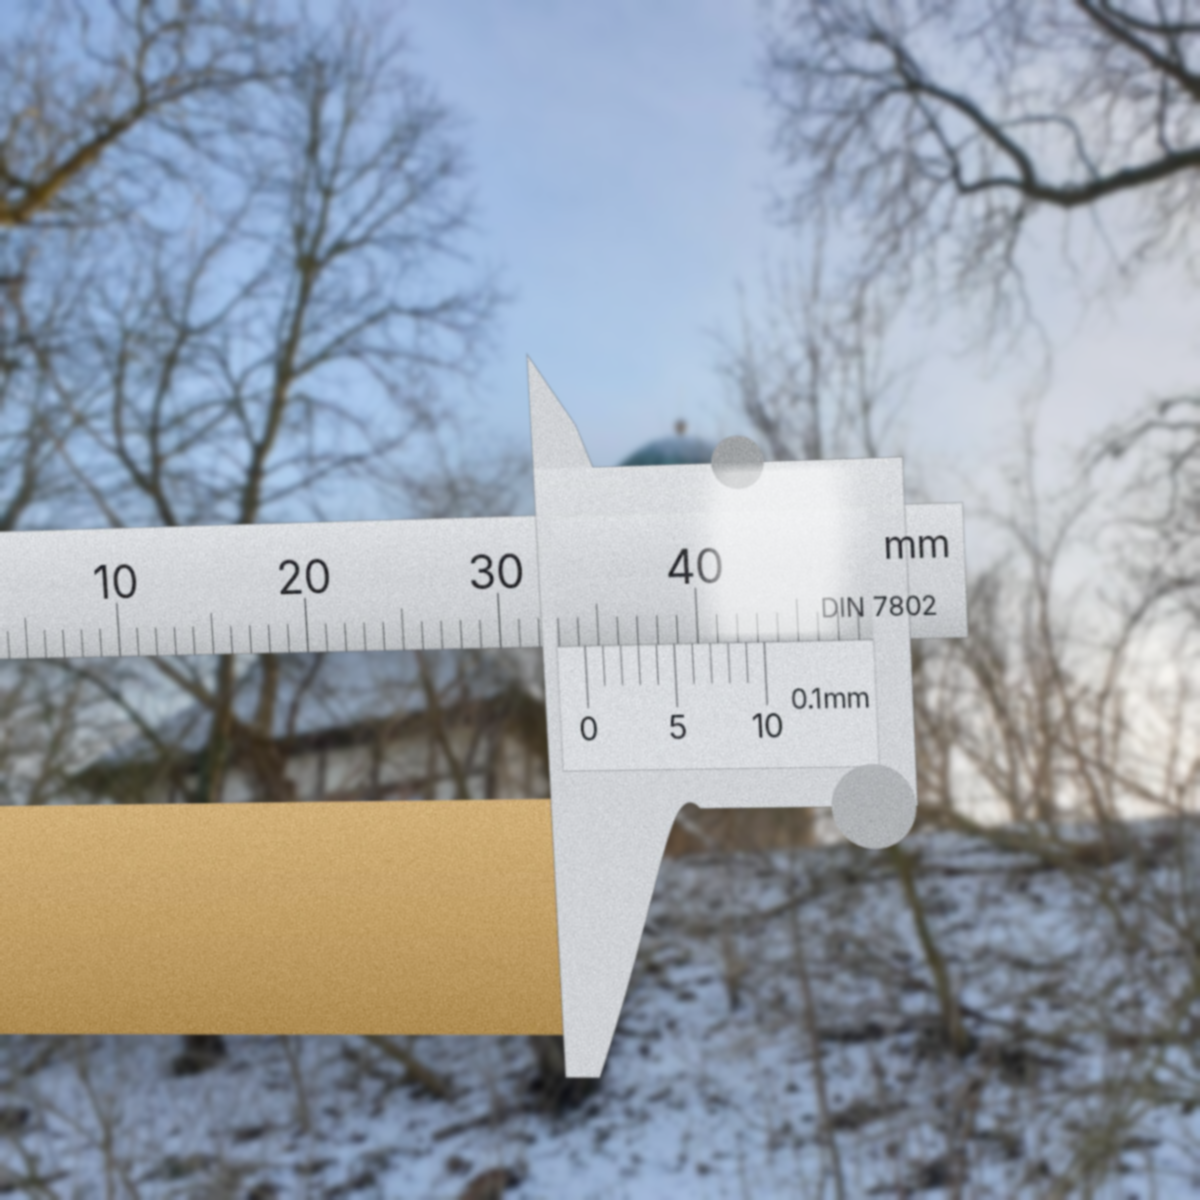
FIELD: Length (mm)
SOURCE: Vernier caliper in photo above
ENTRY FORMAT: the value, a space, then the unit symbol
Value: 34.3 mm
